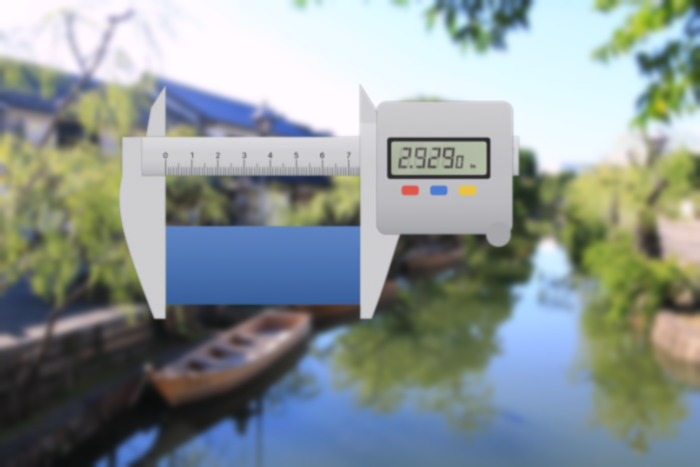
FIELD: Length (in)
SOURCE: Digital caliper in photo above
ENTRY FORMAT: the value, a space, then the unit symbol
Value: 2.9290 in
